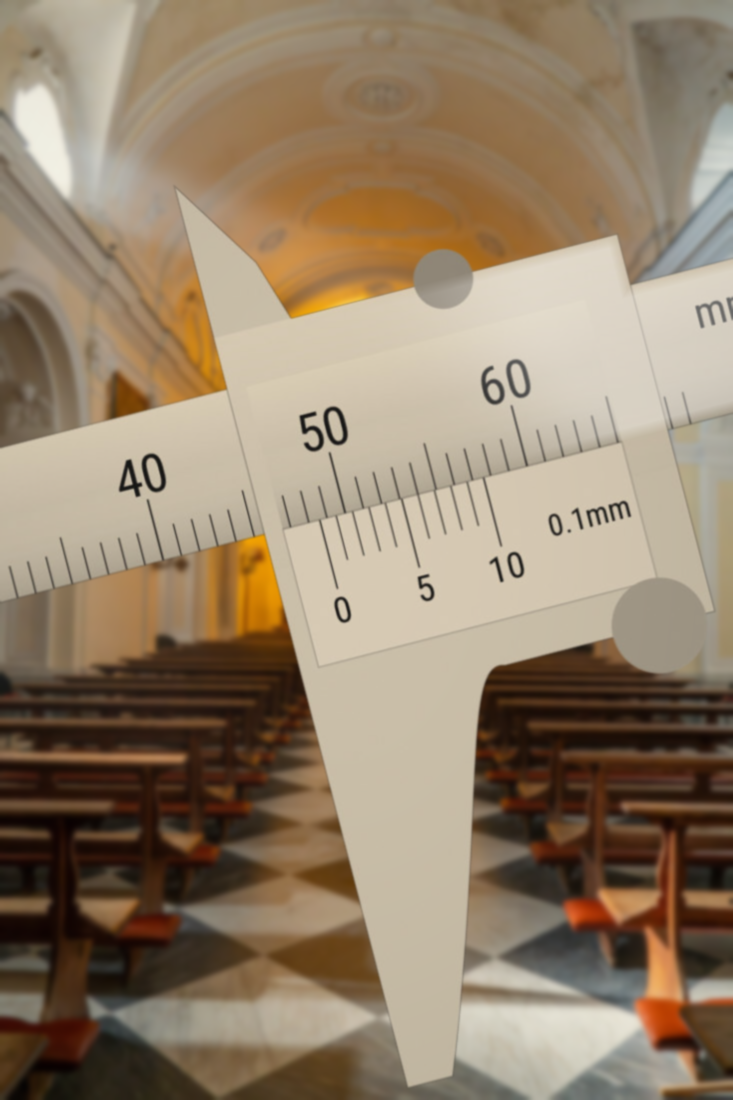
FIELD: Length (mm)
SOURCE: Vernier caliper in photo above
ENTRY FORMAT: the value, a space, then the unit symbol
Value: 48.6 mm
